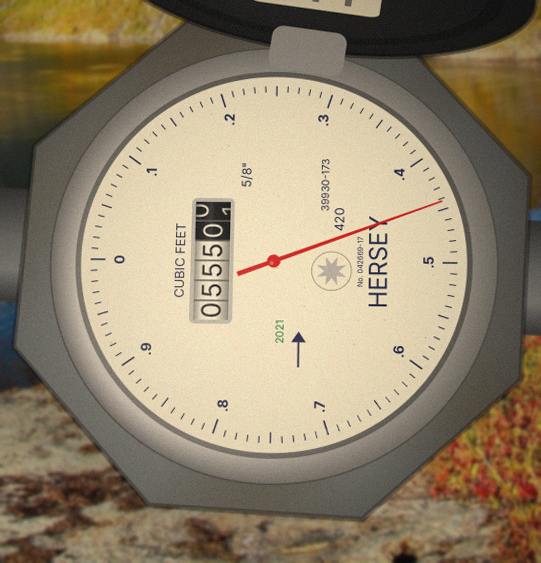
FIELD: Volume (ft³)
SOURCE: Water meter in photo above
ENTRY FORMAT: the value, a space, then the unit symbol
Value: 55500.44 ft³
